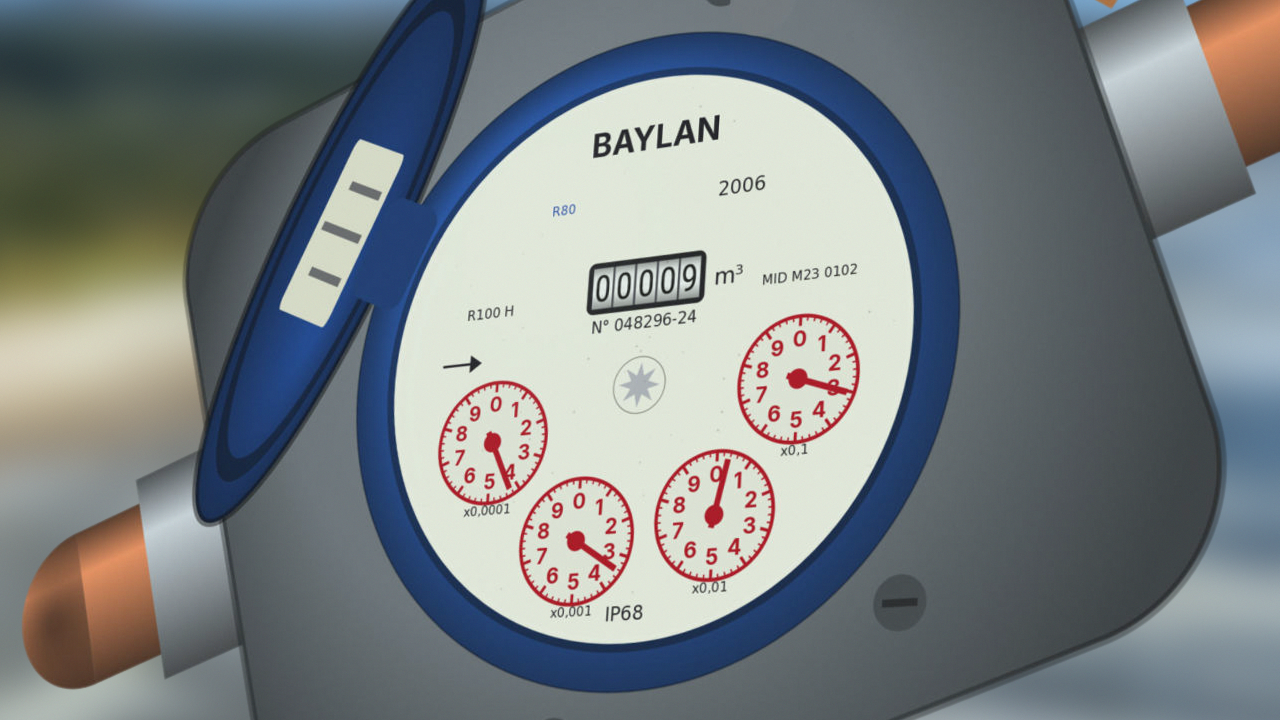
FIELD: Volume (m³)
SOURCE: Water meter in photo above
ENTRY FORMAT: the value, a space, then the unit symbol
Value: 9.3034 m³
